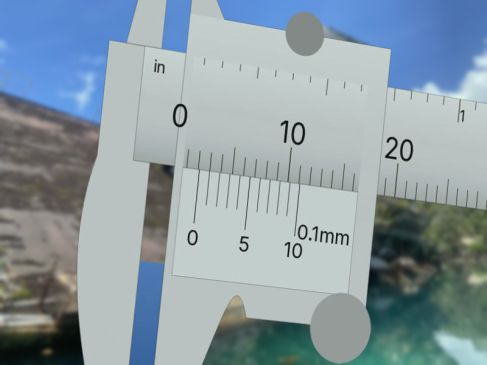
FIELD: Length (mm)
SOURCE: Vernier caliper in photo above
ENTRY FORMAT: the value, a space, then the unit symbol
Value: 2.1 mm
